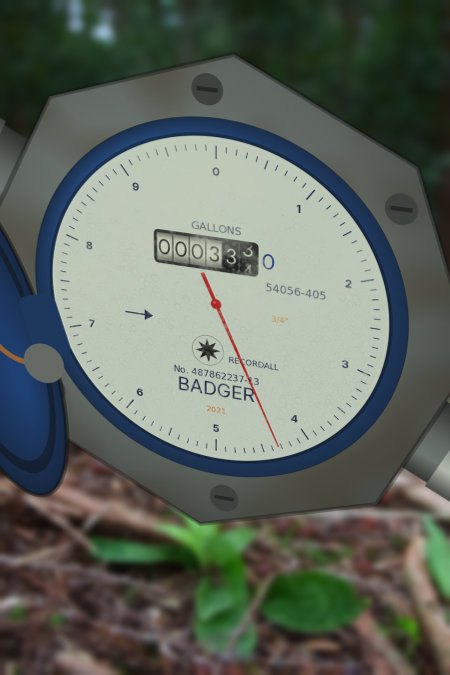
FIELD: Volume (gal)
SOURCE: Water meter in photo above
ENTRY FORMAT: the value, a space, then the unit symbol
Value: 3334.3 gal
